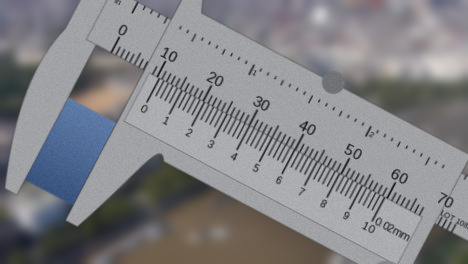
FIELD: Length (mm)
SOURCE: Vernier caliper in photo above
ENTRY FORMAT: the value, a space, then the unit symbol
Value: 10.5 mm
